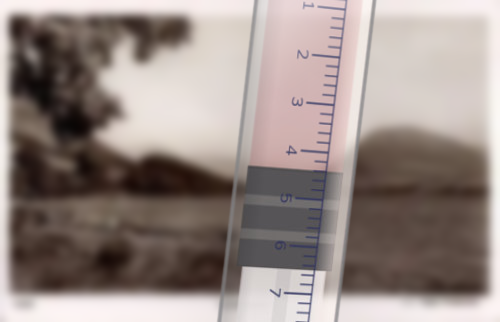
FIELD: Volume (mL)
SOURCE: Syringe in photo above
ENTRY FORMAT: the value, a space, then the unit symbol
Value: 4.4 mL
